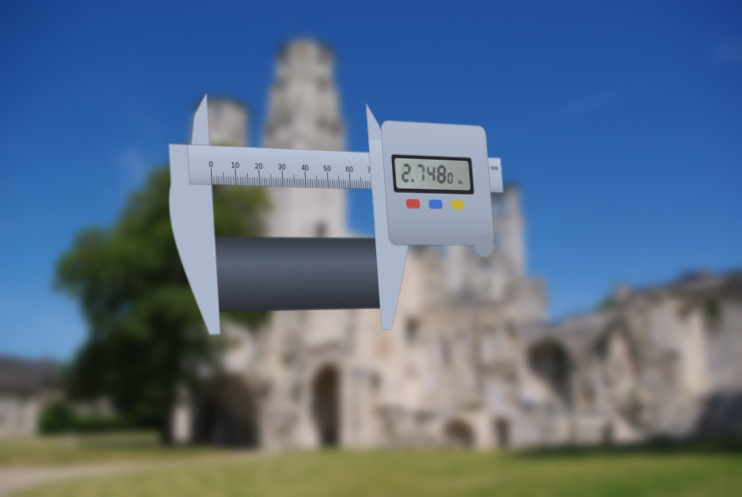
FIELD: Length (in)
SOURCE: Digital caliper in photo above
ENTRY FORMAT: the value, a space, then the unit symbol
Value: 2.7480 in
